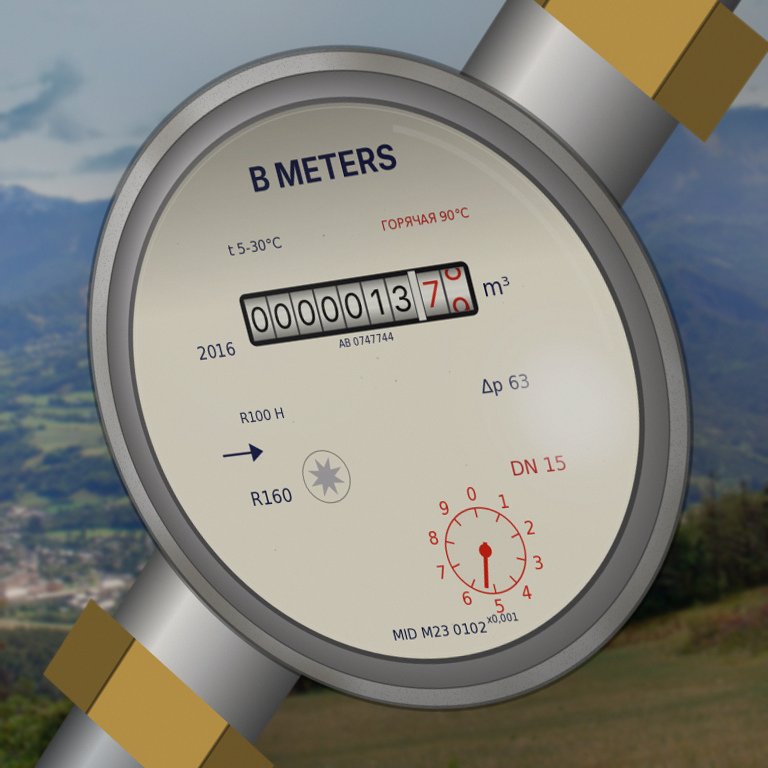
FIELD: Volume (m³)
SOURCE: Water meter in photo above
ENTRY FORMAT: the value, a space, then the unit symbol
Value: 13.785 m³
